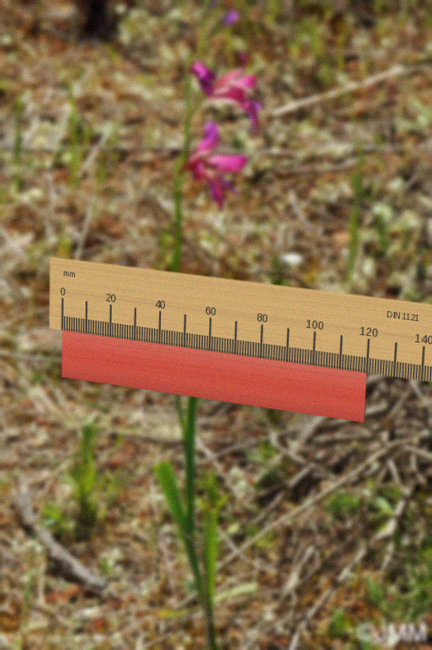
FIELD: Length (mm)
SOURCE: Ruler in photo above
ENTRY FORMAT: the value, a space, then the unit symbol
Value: 120 mm
